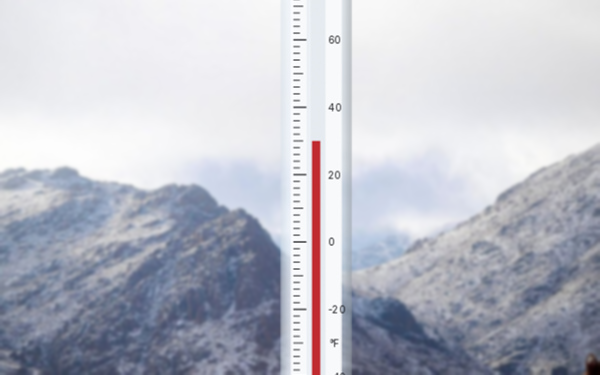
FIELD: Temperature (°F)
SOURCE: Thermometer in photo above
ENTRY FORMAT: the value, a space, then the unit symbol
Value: 30 °F
